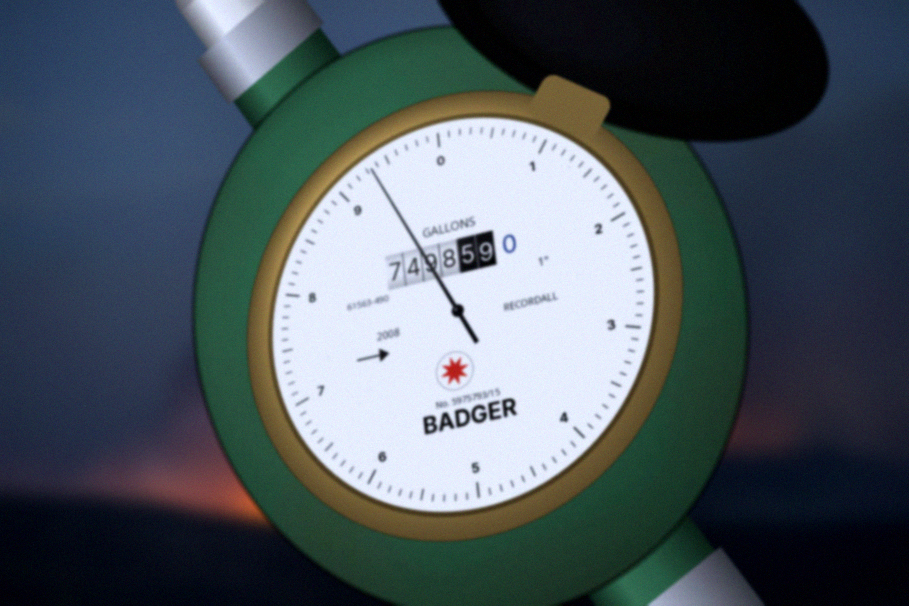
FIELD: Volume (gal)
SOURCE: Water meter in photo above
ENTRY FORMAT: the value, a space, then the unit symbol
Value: 7498589.3 gal
